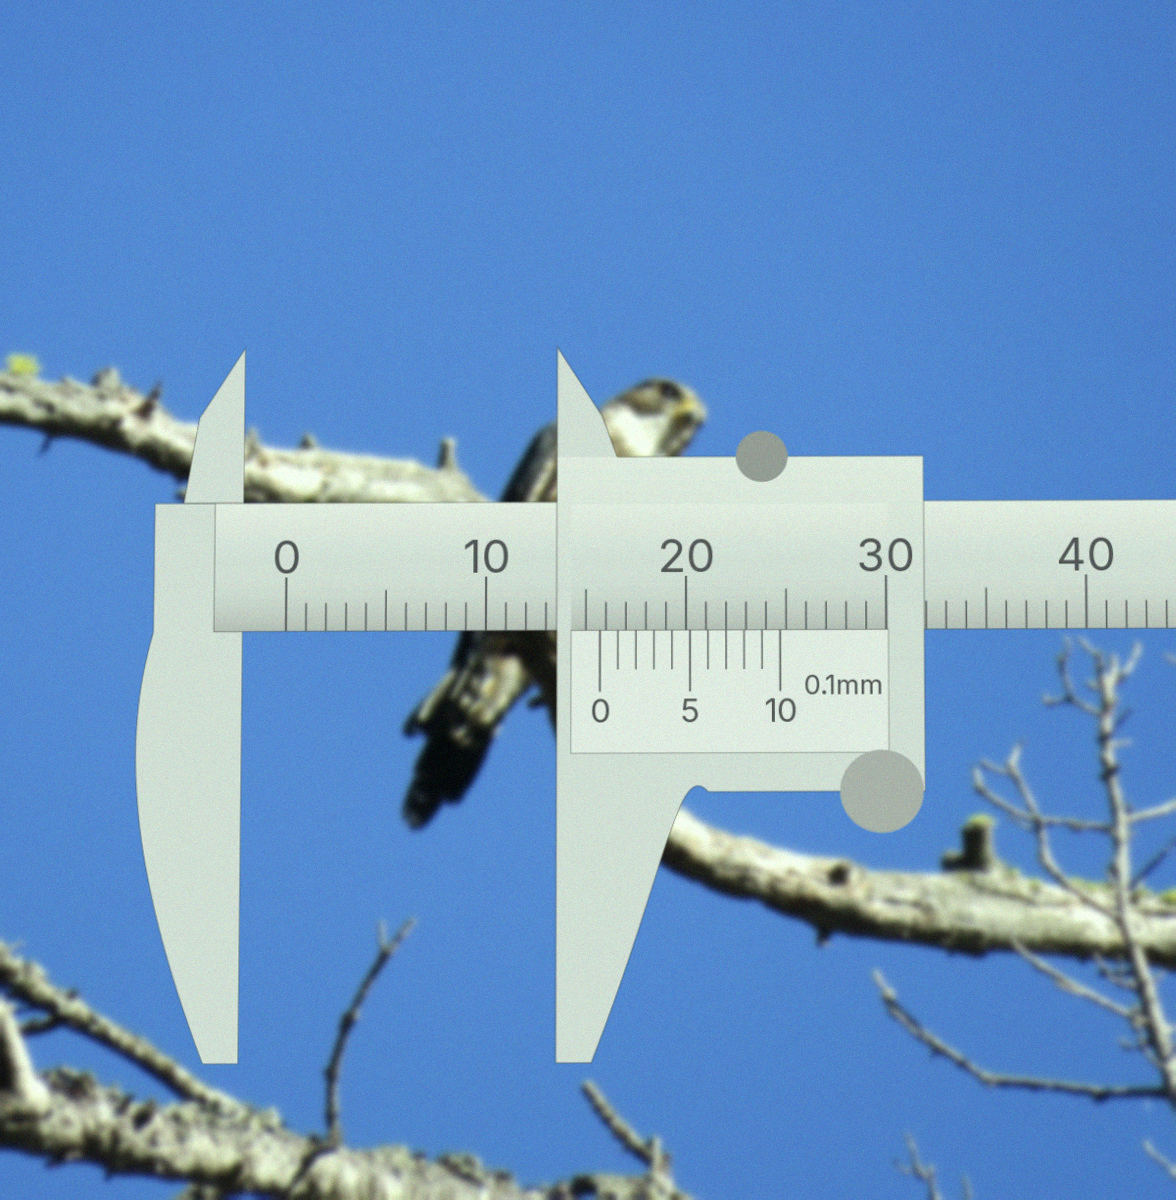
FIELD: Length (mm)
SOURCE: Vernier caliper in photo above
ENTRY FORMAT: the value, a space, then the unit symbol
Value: 15.7 mm
